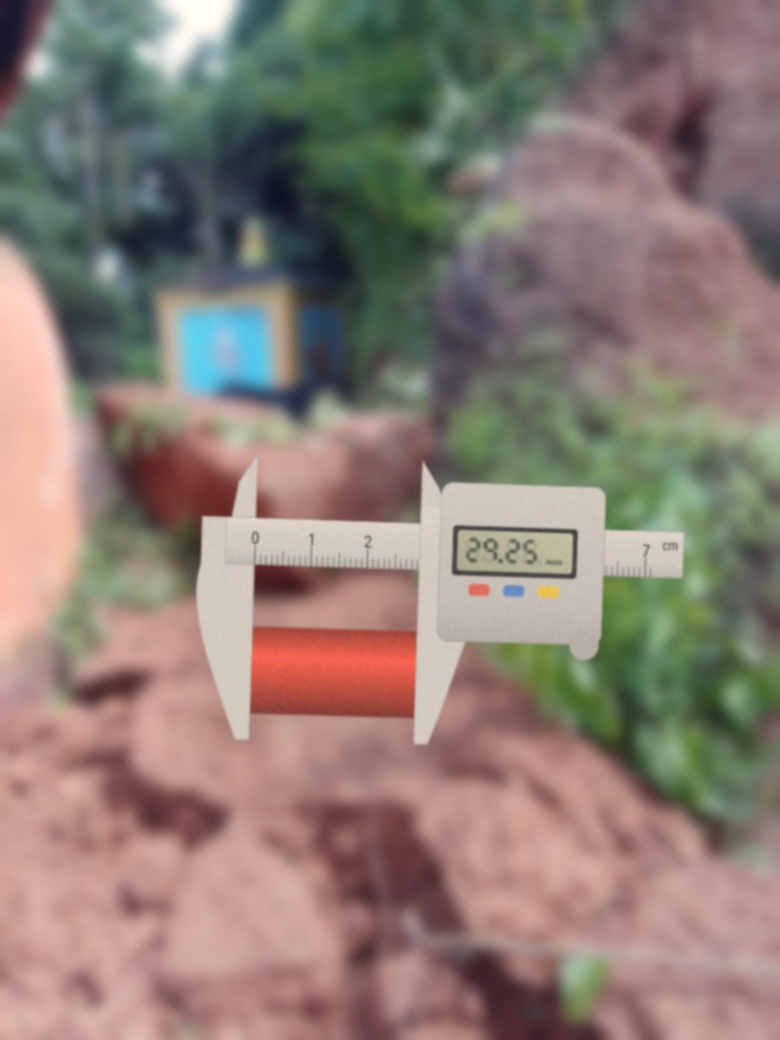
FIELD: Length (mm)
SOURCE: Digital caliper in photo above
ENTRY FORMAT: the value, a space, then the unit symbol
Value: 29.25 mm
